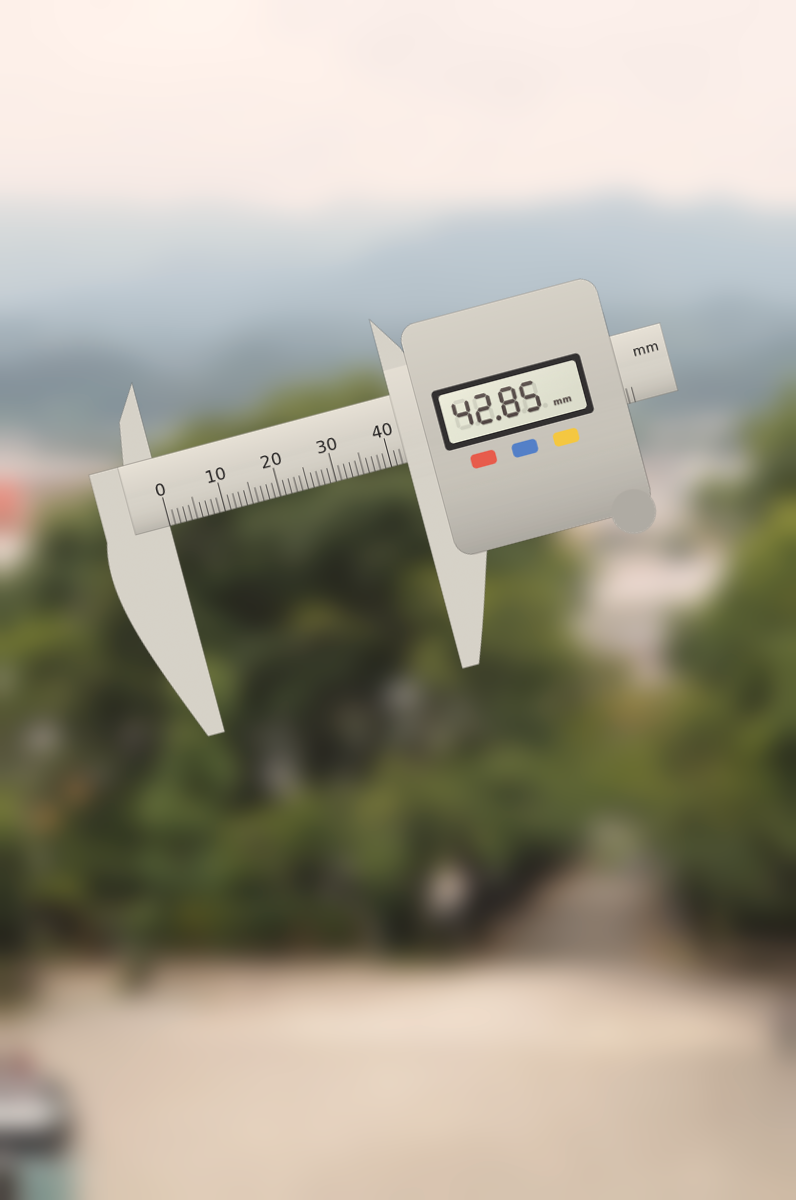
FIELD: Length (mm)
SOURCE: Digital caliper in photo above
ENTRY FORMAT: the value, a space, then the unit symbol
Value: 42.85 mm
